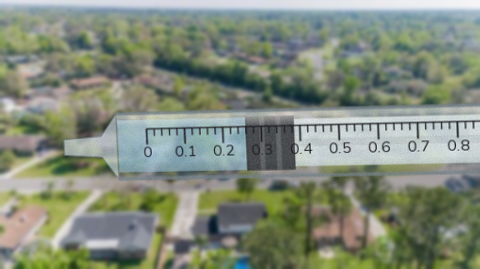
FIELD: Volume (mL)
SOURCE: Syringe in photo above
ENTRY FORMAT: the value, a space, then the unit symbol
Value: 0.26 mL
